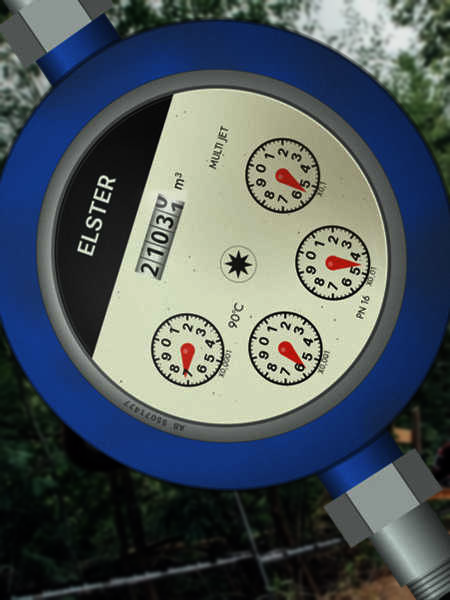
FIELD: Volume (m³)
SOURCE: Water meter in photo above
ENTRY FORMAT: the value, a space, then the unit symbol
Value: 21030.5457 m³
